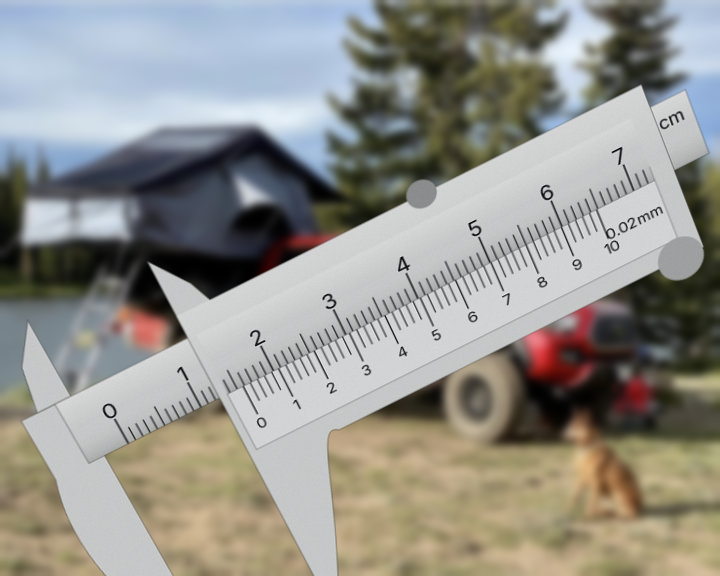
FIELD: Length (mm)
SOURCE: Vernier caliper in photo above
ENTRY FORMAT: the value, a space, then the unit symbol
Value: 15.8 mm
